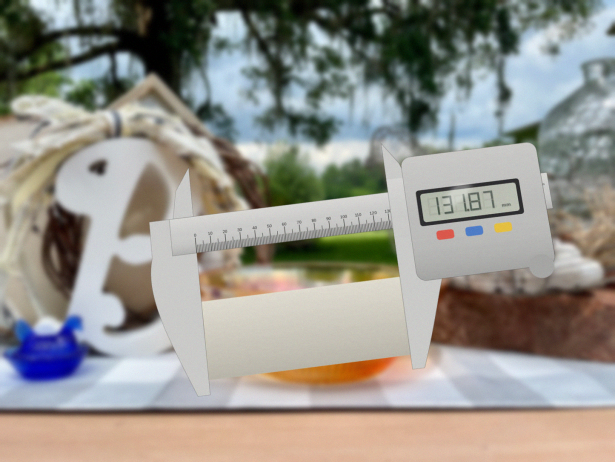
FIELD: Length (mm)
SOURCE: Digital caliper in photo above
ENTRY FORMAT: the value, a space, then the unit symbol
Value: 131.87 mm
